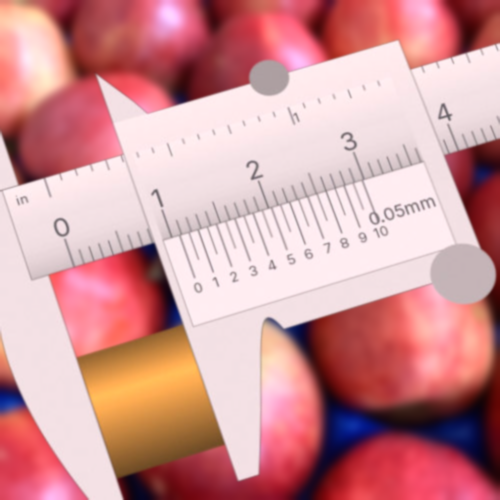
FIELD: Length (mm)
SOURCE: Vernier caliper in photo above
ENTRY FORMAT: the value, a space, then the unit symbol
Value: 10.8 mm
